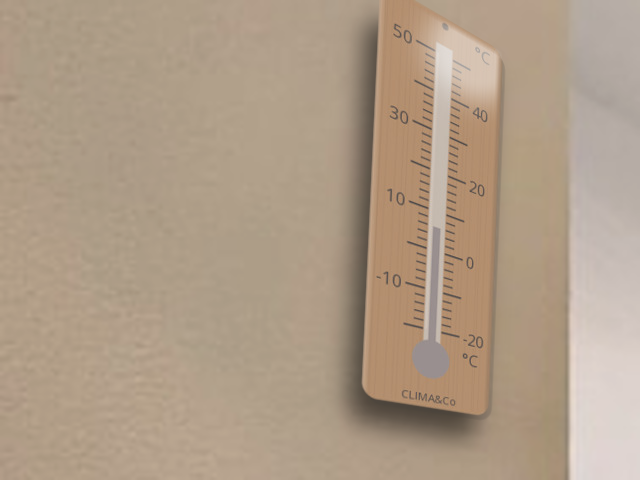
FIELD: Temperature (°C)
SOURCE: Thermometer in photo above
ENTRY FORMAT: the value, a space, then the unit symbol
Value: 6 °C
